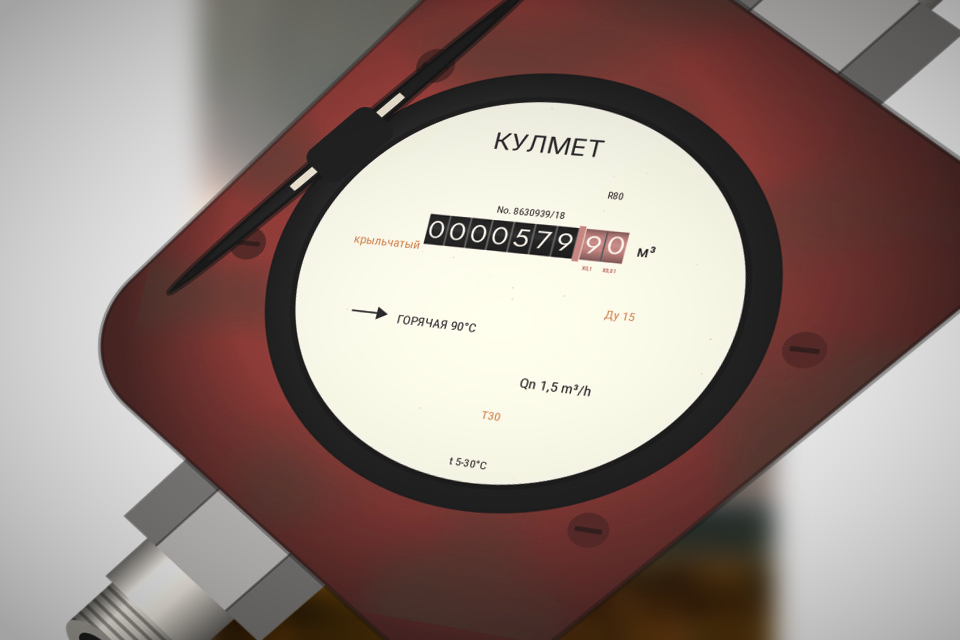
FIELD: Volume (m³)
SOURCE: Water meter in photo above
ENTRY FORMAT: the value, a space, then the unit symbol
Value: 579.90 m³
